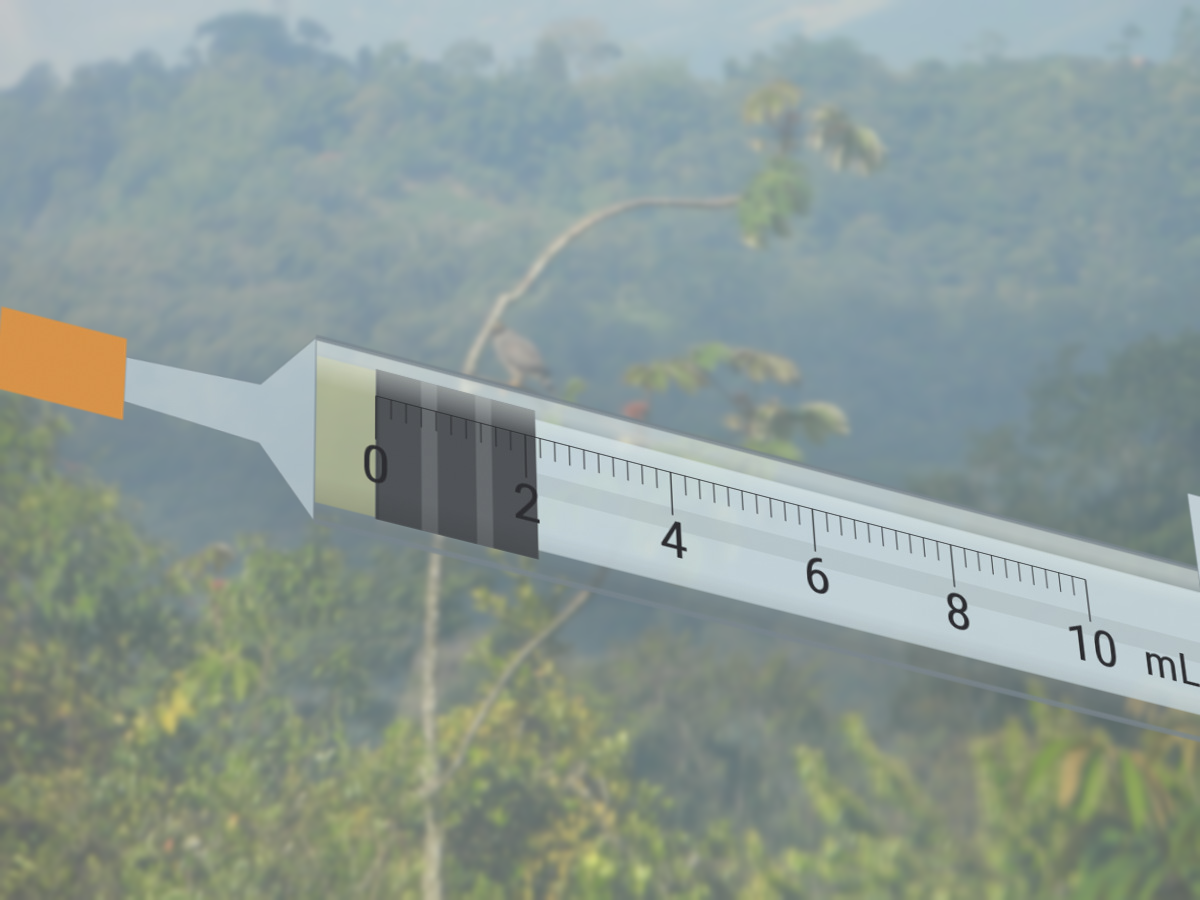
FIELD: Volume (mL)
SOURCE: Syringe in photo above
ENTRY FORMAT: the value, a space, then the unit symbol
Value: 0 mL
